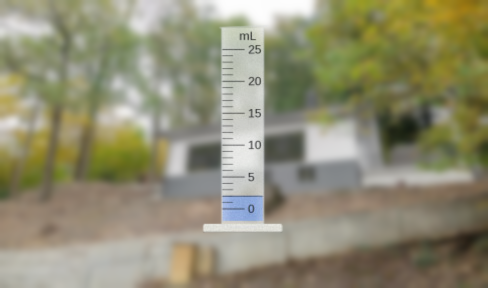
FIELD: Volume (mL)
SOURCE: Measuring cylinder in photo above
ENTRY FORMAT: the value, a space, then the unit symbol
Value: 2 mL
